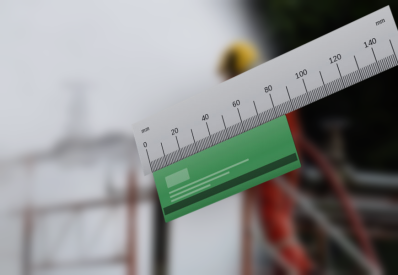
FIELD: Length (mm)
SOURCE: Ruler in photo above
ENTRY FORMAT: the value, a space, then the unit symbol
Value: 85 mm
